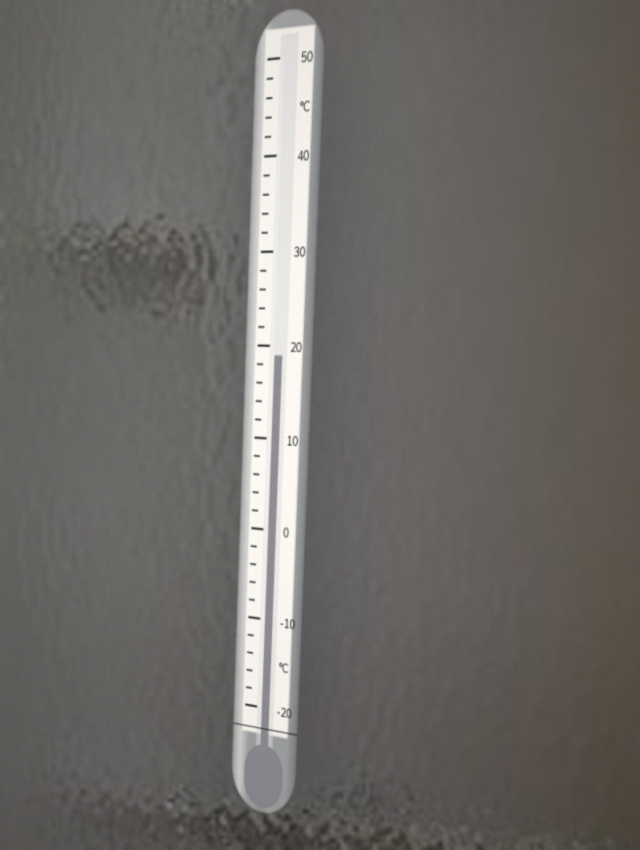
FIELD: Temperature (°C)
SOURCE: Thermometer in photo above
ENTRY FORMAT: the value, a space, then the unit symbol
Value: 19 °C
